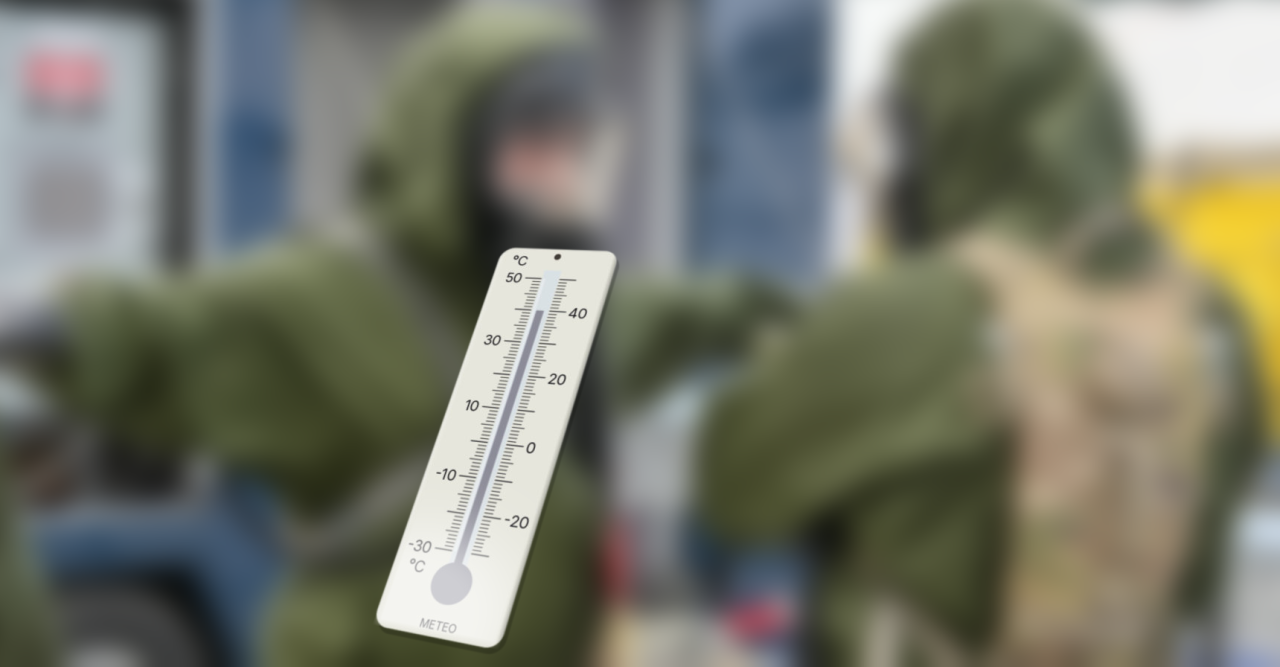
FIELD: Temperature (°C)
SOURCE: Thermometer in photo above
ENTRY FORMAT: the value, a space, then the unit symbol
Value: 40 °C
